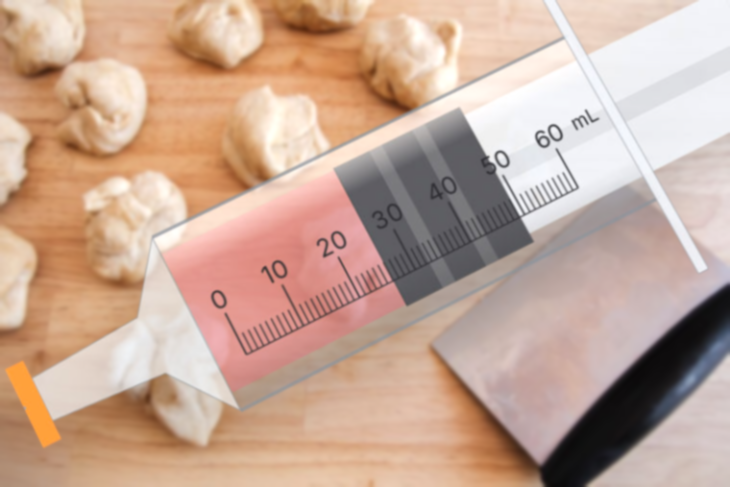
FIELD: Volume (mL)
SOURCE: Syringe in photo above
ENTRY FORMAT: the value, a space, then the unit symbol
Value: 26 mL
